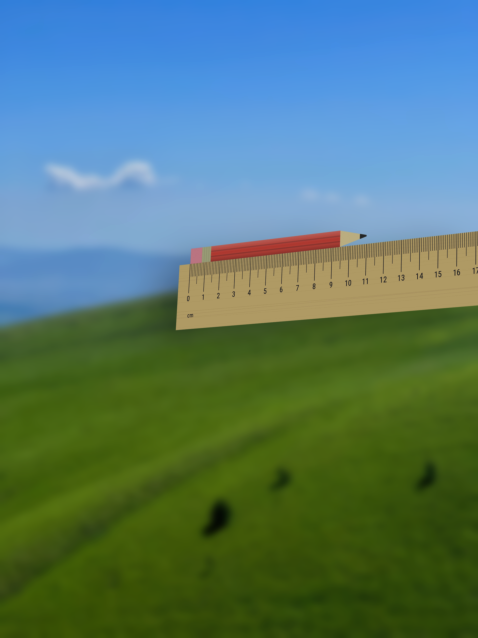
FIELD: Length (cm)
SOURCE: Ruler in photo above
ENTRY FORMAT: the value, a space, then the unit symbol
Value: 11 cm
